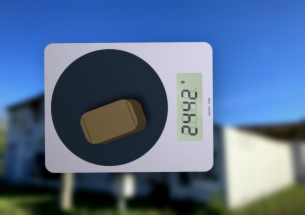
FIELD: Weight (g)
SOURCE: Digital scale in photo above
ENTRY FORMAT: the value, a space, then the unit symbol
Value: 2442 g
